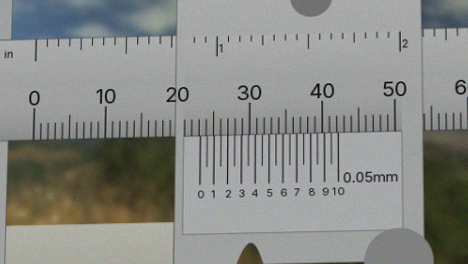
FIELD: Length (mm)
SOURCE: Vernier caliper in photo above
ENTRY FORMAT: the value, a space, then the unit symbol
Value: 23.2 mm
